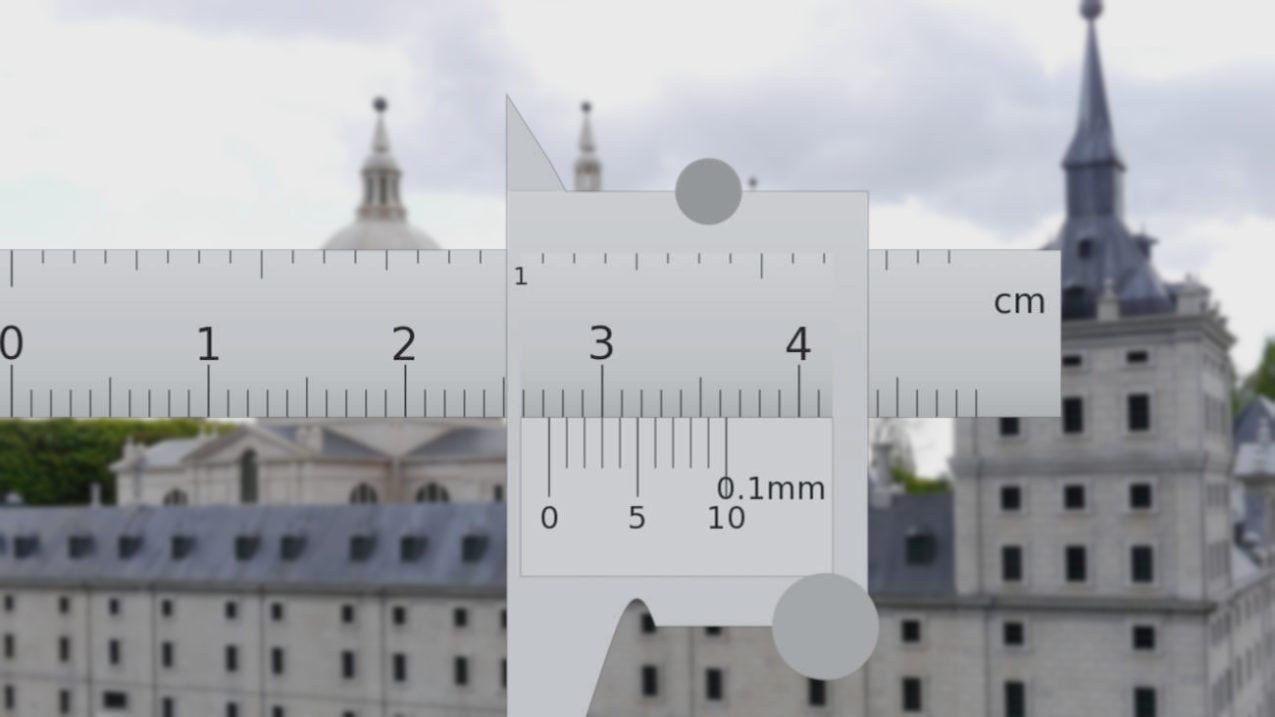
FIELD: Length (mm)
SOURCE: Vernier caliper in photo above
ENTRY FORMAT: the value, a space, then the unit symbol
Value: 27.3 mm
